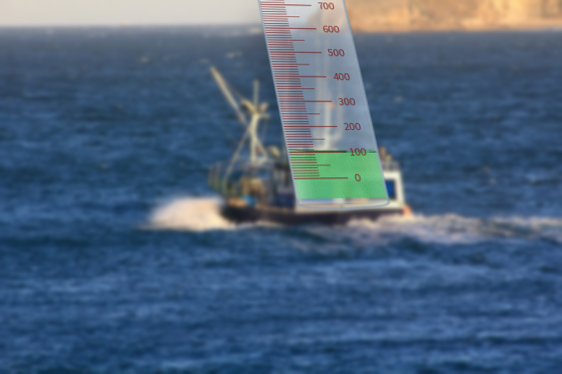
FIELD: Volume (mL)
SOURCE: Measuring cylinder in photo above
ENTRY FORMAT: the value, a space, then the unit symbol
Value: 100 mL
